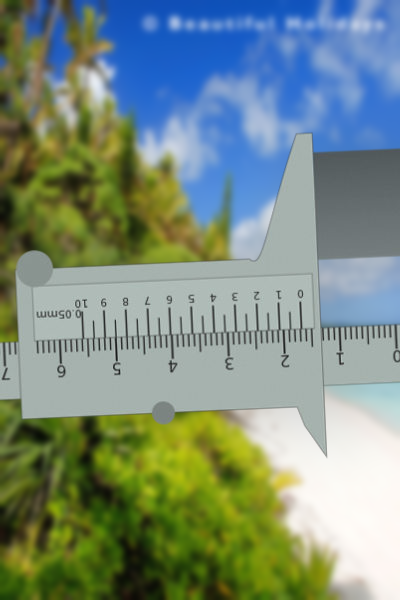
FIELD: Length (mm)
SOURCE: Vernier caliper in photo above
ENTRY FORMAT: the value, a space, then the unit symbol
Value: 16.8 mm
